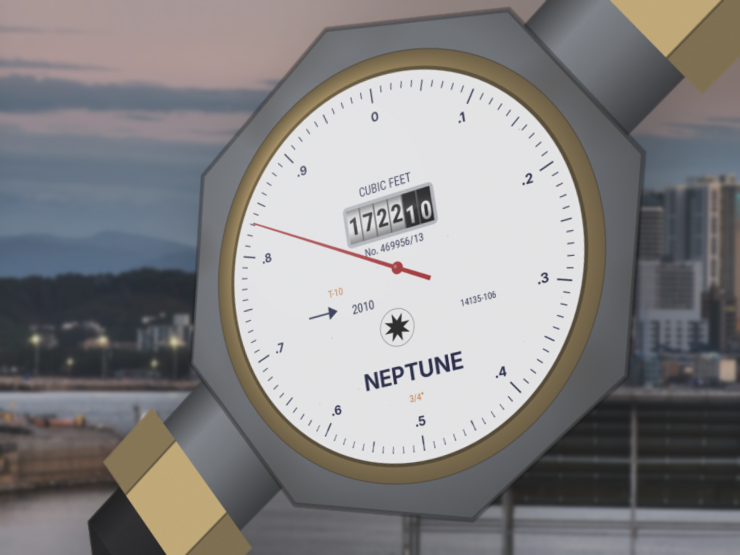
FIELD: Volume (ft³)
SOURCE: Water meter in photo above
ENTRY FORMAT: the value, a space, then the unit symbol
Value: 172209.83 ft³
